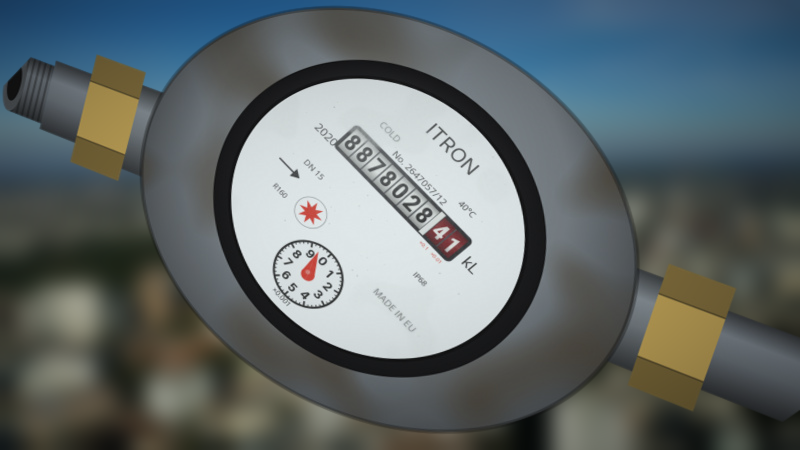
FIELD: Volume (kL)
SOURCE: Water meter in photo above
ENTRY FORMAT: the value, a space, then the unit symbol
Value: 8878028.409 kL
